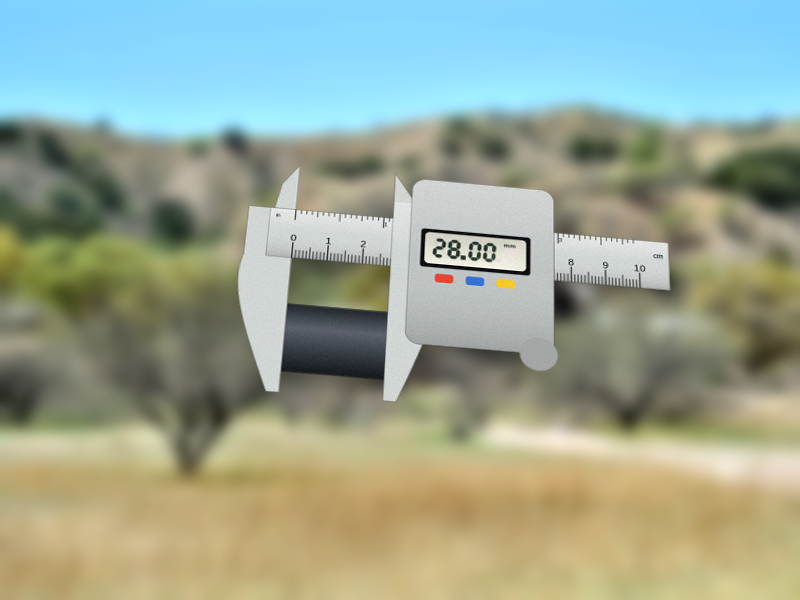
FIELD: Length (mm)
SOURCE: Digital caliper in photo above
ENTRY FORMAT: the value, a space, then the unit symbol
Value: 28.00 mm
